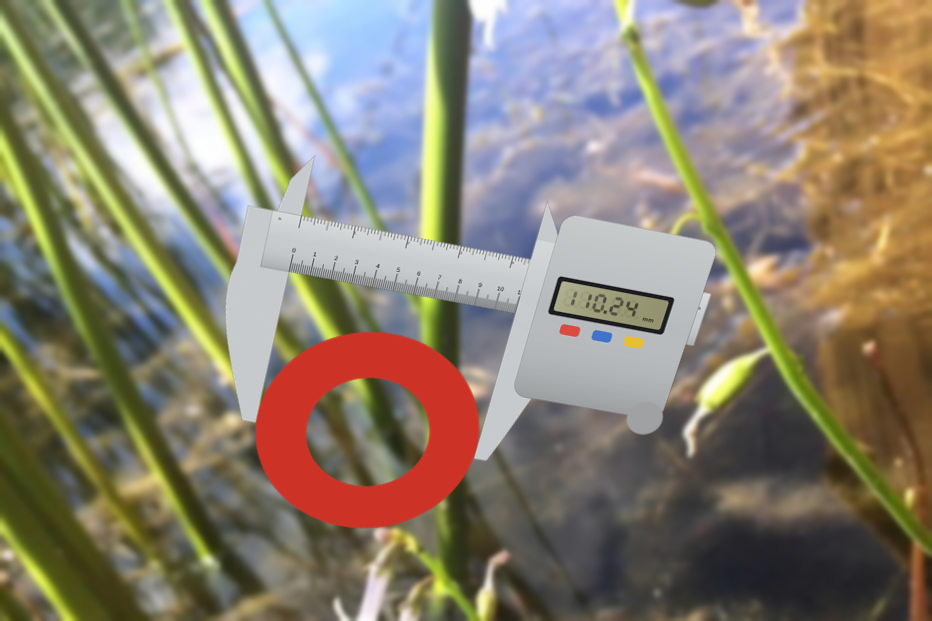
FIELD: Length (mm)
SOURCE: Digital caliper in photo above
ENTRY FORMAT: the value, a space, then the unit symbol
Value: 110.24 mm
